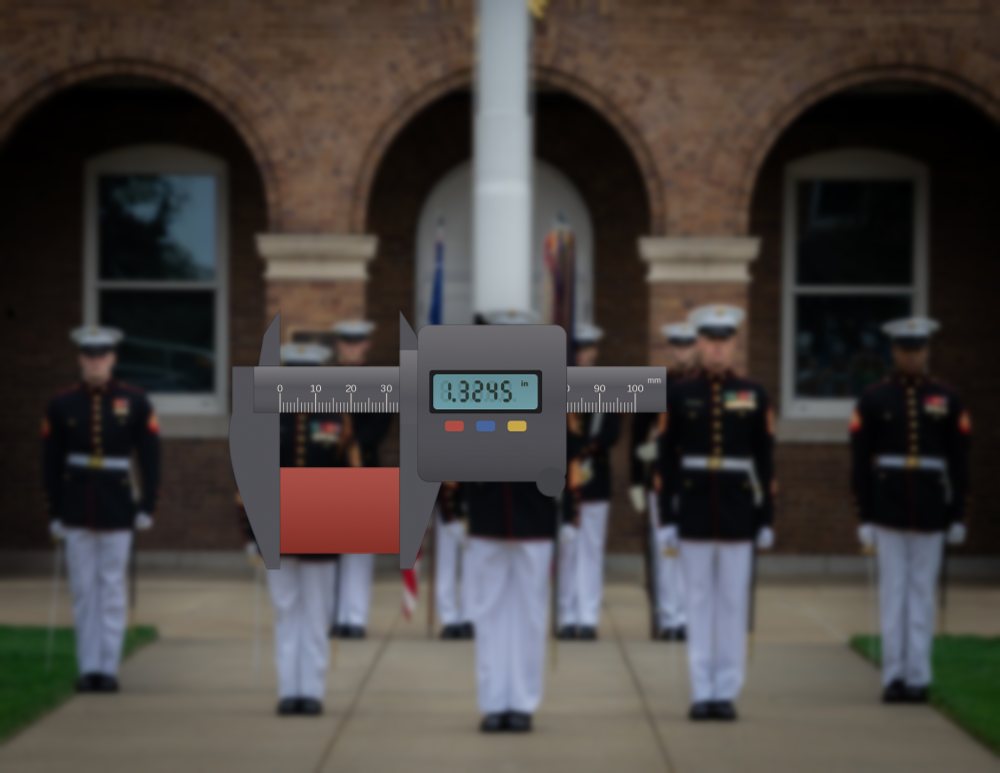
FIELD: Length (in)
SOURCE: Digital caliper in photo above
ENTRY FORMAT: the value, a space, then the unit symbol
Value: 1.3245 in
